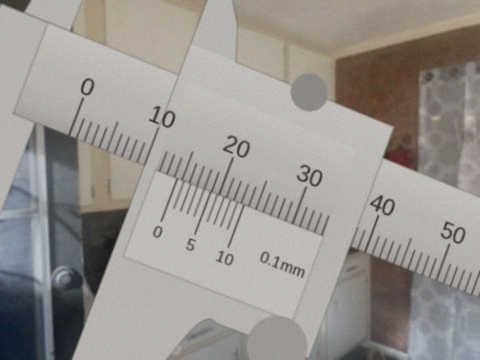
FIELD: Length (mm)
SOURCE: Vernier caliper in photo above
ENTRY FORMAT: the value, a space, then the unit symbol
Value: 14.4 mm
